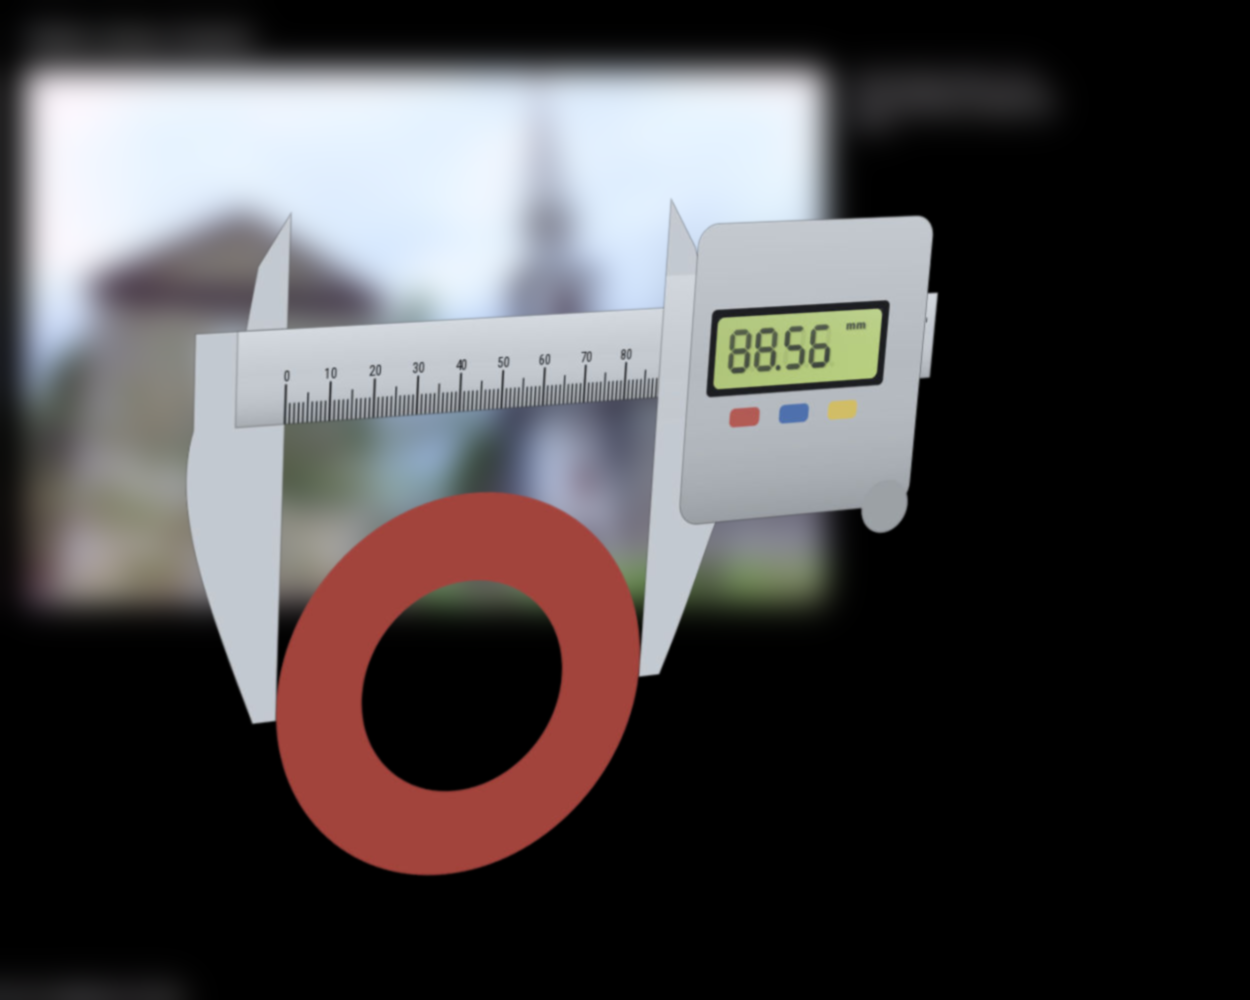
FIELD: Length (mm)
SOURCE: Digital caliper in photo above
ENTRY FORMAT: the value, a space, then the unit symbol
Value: 88.56 mm
